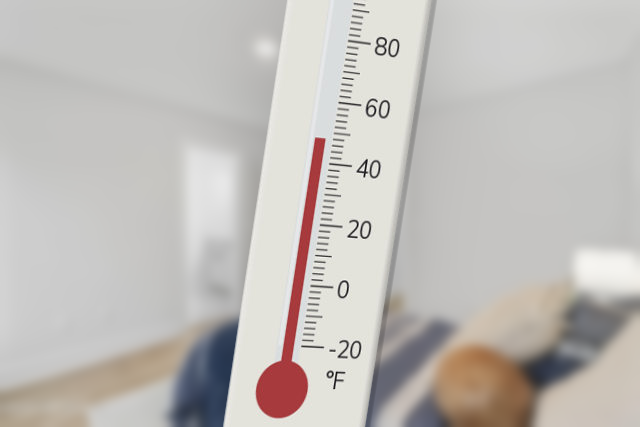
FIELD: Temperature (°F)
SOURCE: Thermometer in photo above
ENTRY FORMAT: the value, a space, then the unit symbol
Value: 48 °F
